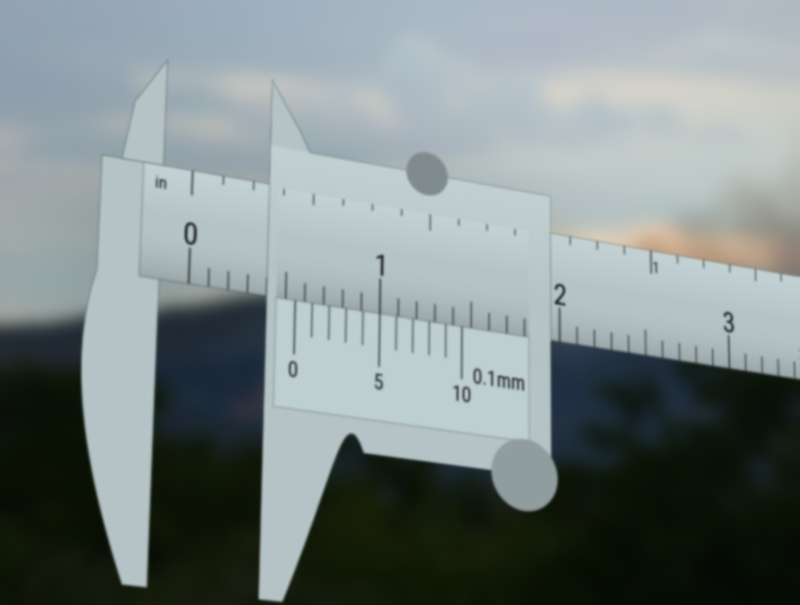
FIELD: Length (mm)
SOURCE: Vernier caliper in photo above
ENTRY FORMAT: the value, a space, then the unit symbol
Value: 5.5 mm
